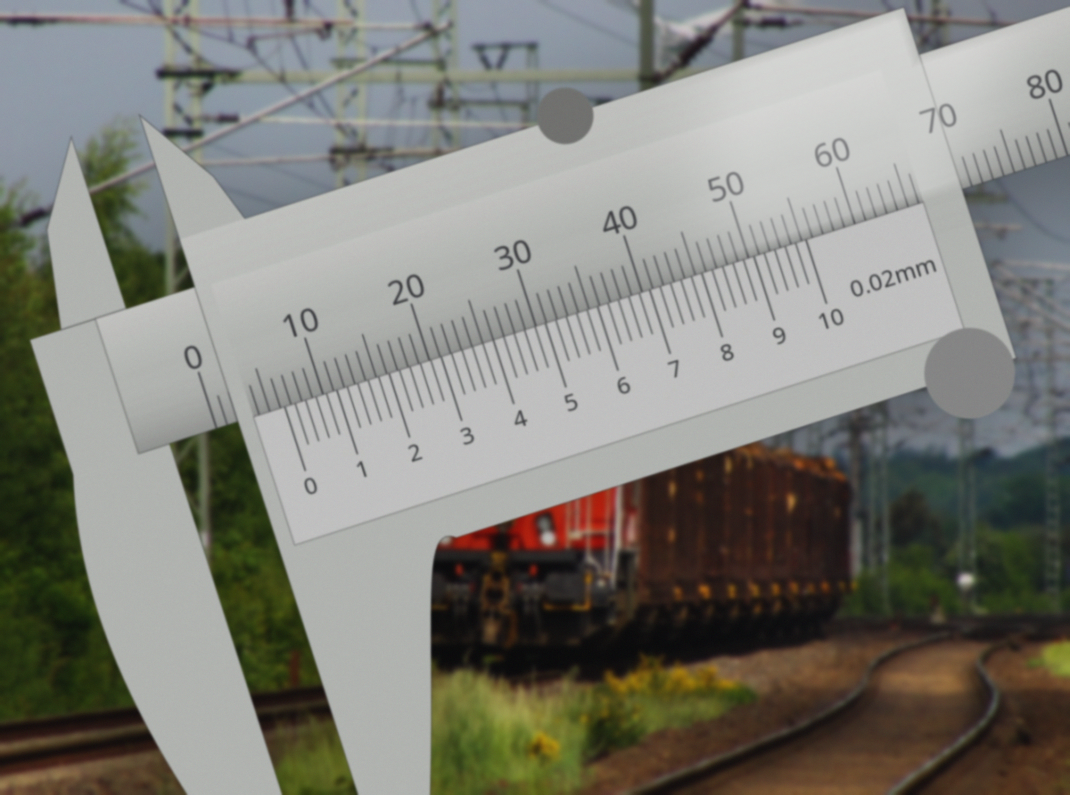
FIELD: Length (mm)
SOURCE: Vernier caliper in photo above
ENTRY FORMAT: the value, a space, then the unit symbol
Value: 6.4 mm
